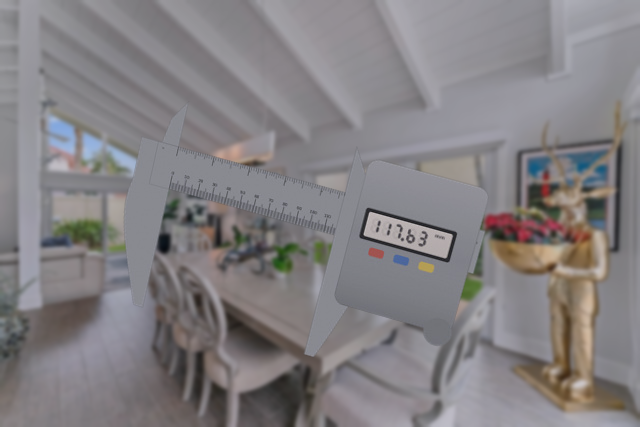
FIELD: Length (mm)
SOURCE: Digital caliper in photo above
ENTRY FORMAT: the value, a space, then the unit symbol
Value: 117.63 mm
